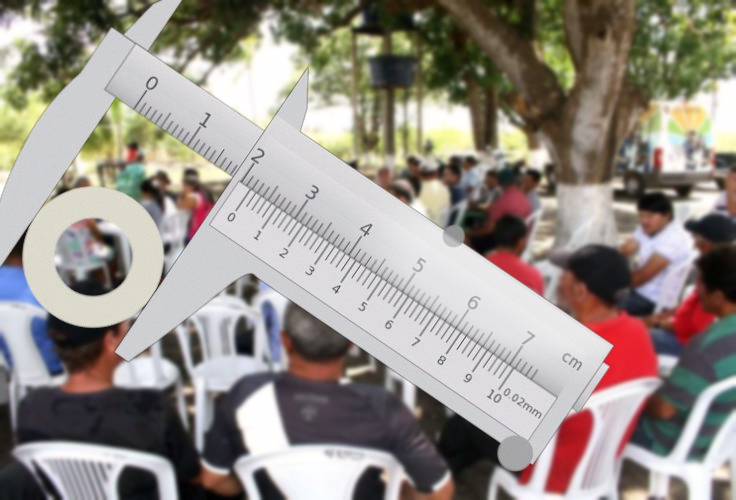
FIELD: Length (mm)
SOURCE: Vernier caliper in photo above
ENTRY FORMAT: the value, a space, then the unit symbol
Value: 21.8 mm
